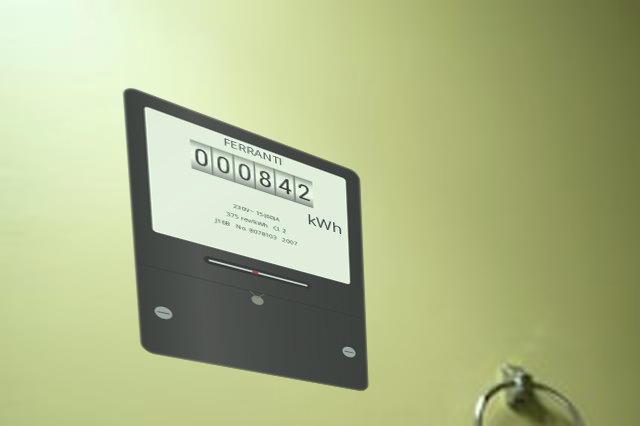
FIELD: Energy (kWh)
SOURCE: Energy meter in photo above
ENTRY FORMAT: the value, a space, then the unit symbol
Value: 842 kWh
